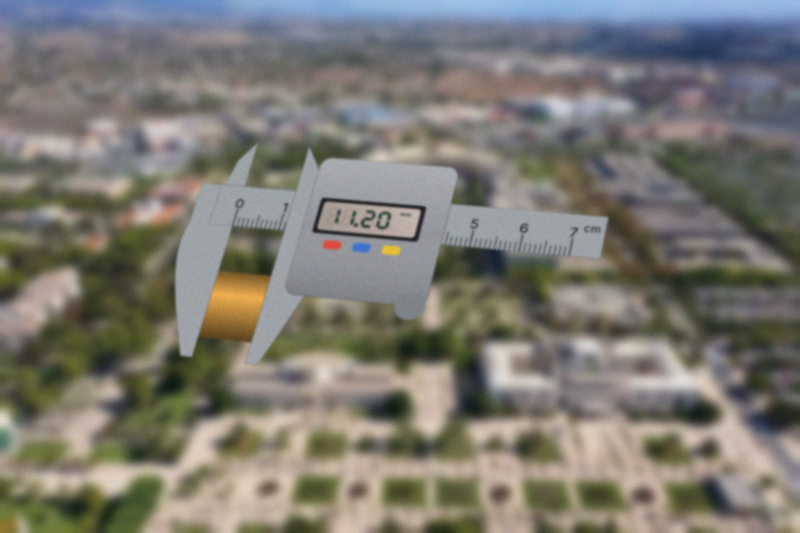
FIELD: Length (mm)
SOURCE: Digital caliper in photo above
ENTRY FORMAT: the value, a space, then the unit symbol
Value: 11.20 mm
